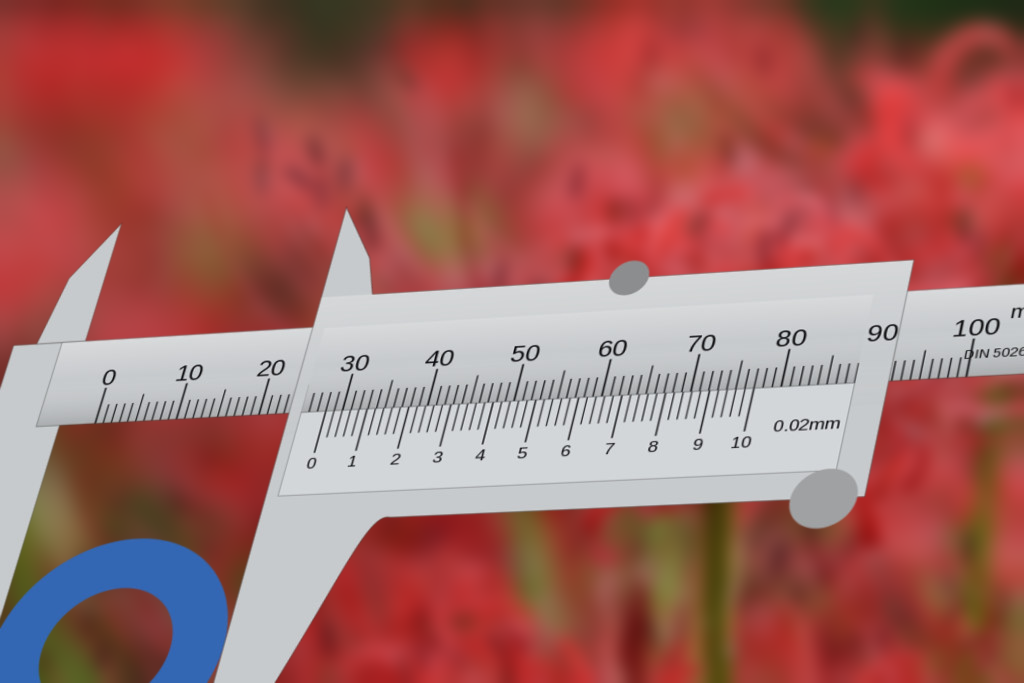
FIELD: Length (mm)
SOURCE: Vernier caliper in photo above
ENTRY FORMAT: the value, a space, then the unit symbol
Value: 28.0 mm
